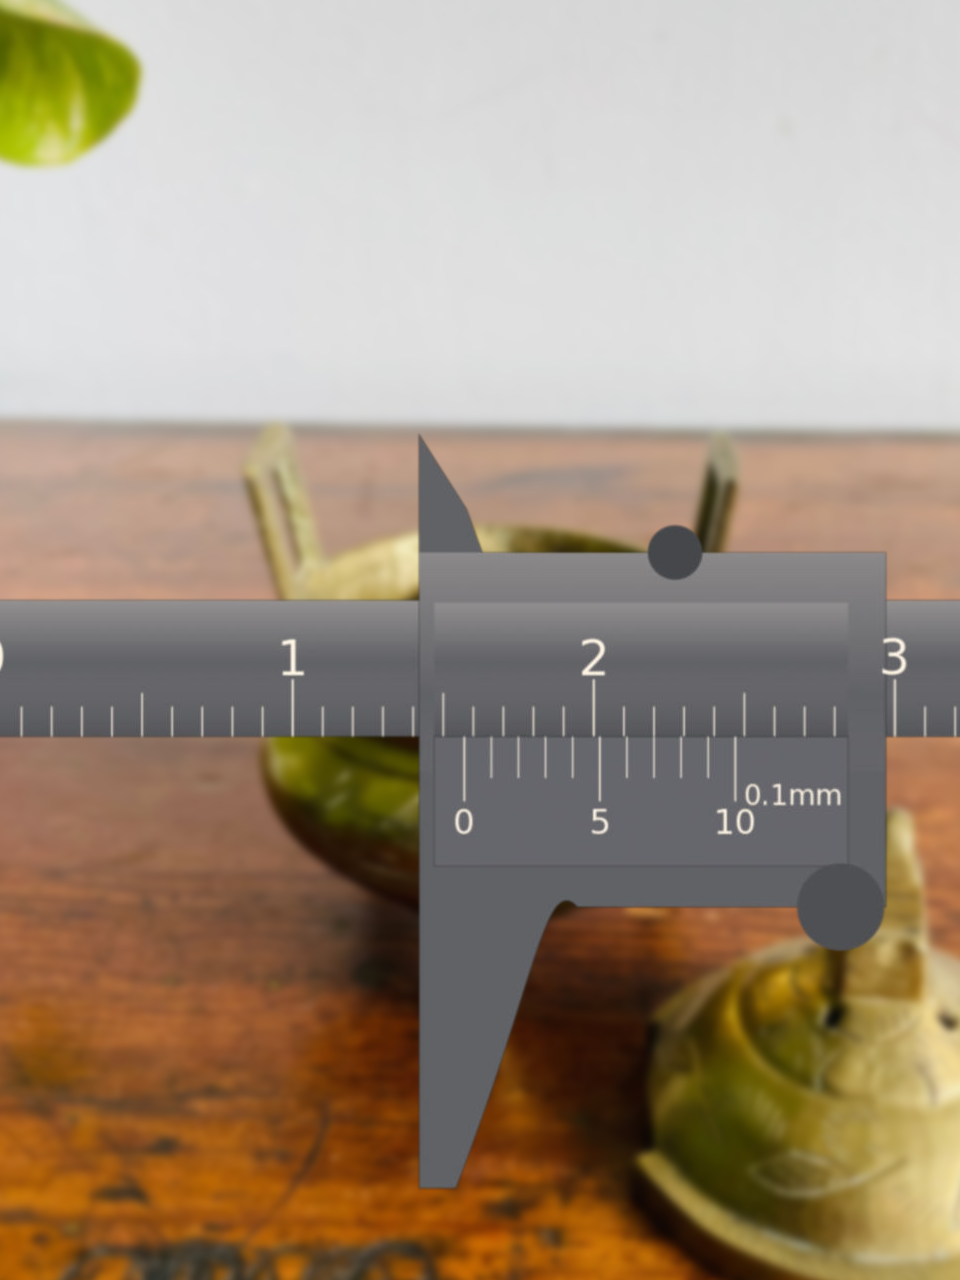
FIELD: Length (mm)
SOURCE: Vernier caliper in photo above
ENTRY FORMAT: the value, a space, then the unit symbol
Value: 15.7 mm
